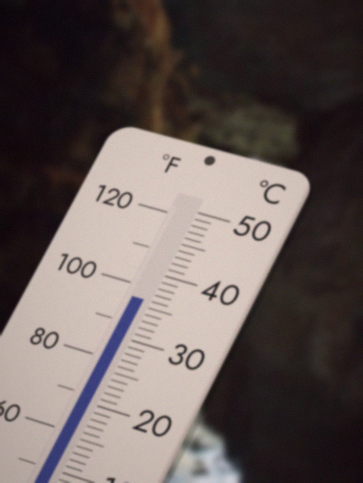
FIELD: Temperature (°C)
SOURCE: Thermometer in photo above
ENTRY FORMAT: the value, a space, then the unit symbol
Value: 36 °C
